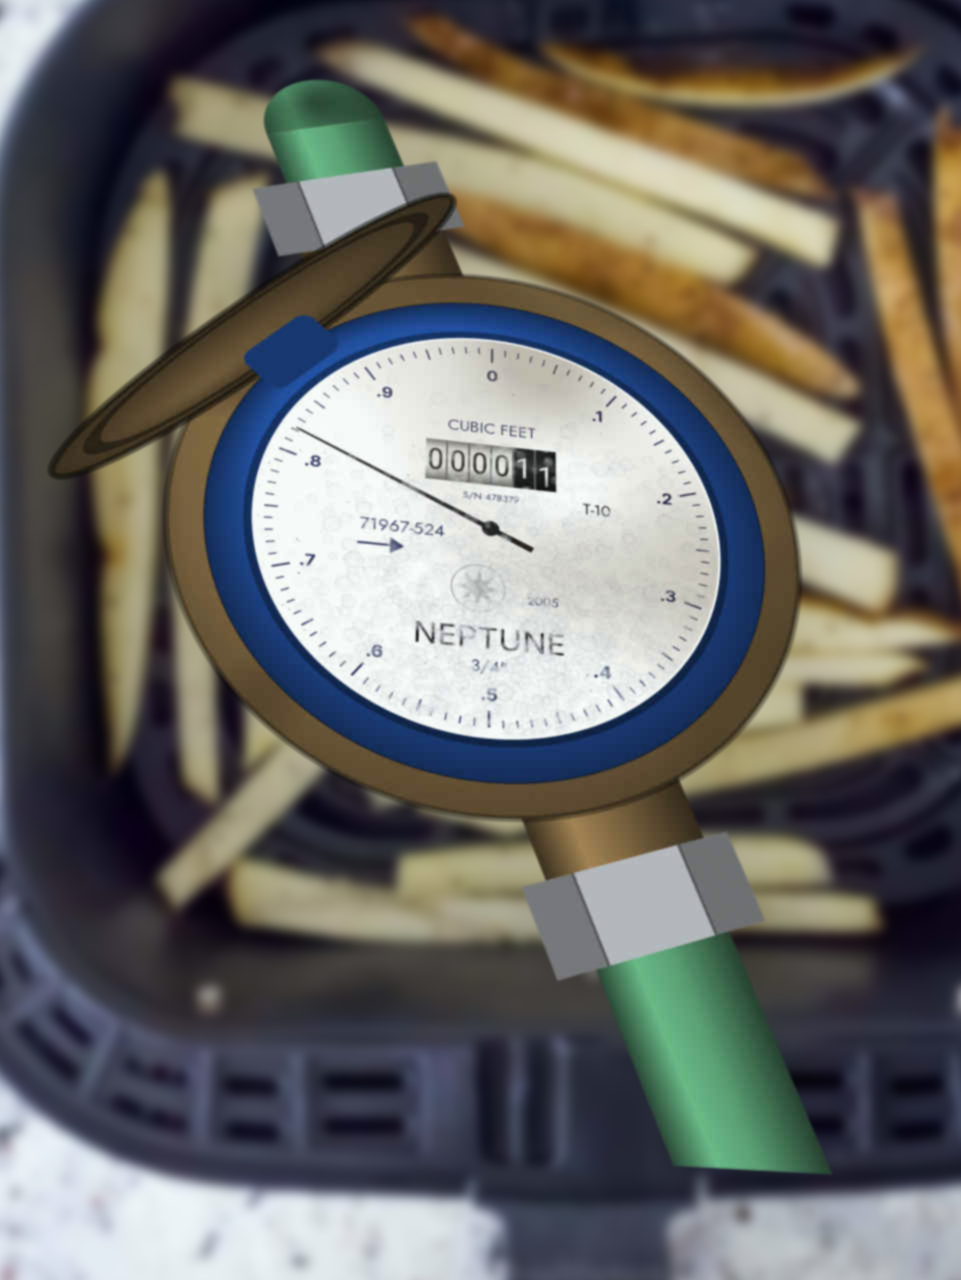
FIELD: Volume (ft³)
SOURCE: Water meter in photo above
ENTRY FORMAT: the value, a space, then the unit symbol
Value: 10.82 ft³
